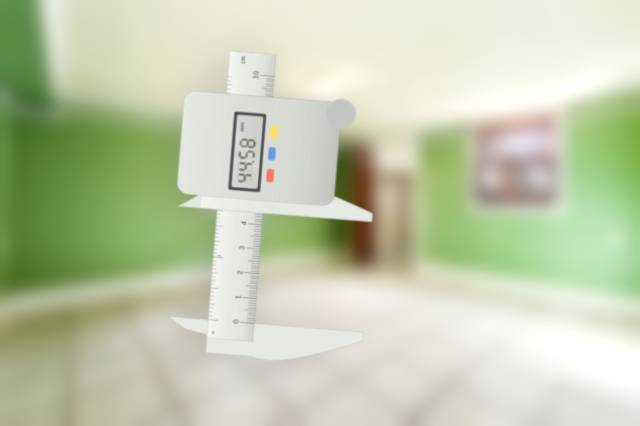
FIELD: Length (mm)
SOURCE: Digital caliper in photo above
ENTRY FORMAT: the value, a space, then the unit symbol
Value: 44.58 mm
